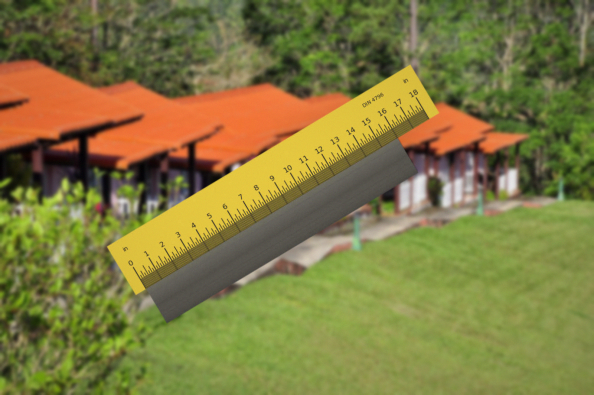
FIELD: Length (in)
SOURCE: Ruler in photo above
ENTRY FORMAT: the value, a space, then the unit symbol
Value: 16 in
